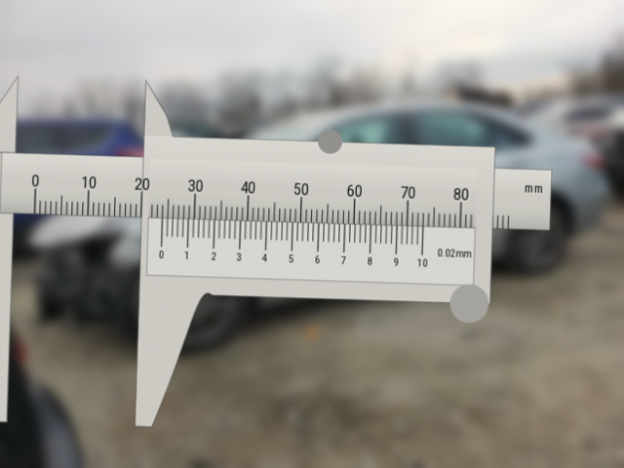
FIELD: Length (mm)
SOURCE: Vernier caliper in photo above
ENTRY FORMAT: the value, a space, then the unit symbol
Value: 24.0 mm
